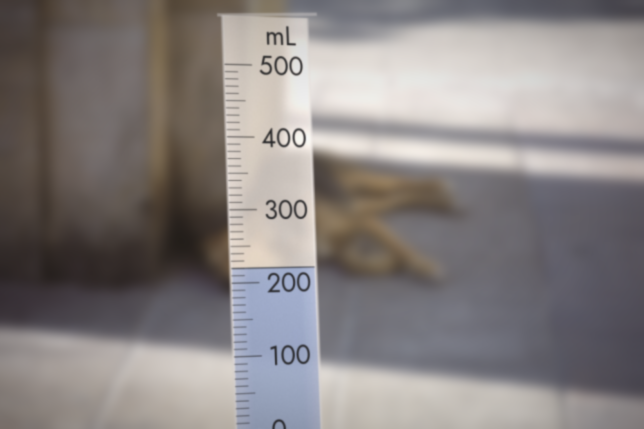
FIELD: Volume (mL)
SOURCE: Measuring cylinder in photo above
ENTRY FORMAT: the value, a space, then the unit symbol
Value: 220 mL
